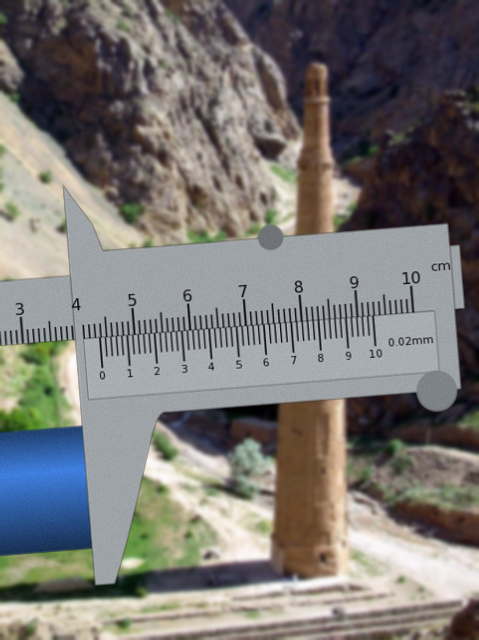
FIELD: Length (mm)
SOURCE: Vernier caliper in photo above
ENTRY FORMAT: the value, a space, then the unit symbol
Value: 43.8 mm
